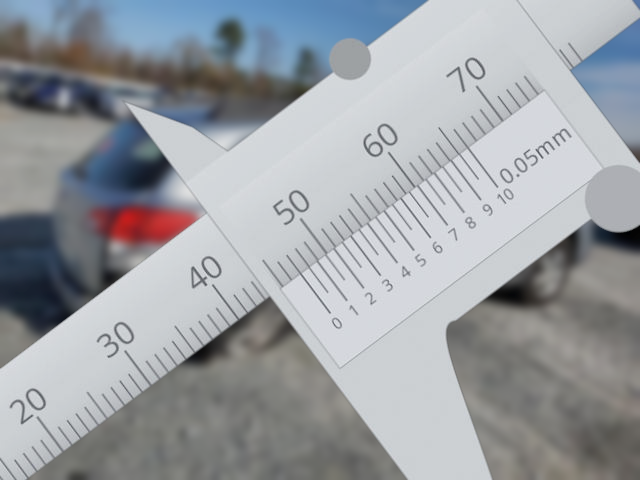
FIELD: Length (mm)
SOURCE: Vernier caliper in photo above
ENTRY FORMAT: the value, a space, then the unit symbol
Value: 47.0 mm
